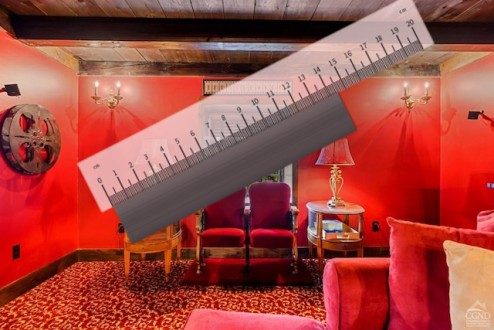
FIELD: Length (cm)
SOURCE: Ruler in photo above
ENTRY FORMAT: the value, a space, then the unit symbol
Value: 14.5 cm
